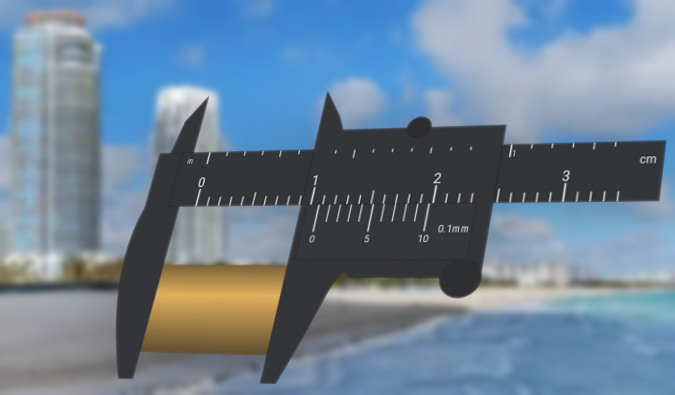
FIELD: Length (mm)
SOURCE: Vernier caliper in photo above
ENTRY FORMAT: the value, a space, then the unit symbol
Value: 10.7 mm
